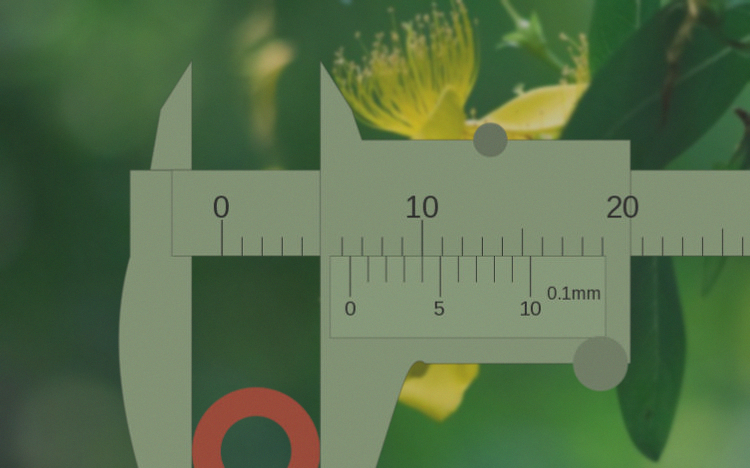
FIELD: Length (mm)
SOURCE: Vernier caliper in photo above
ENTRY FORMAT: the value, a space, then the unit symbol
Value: 6.4 mm
